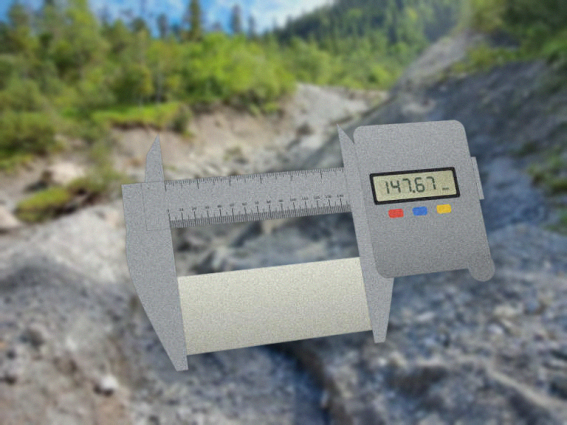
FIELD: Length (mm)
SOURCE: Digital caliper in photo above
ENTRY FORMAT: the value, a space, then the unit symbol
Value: 147.67 mm
